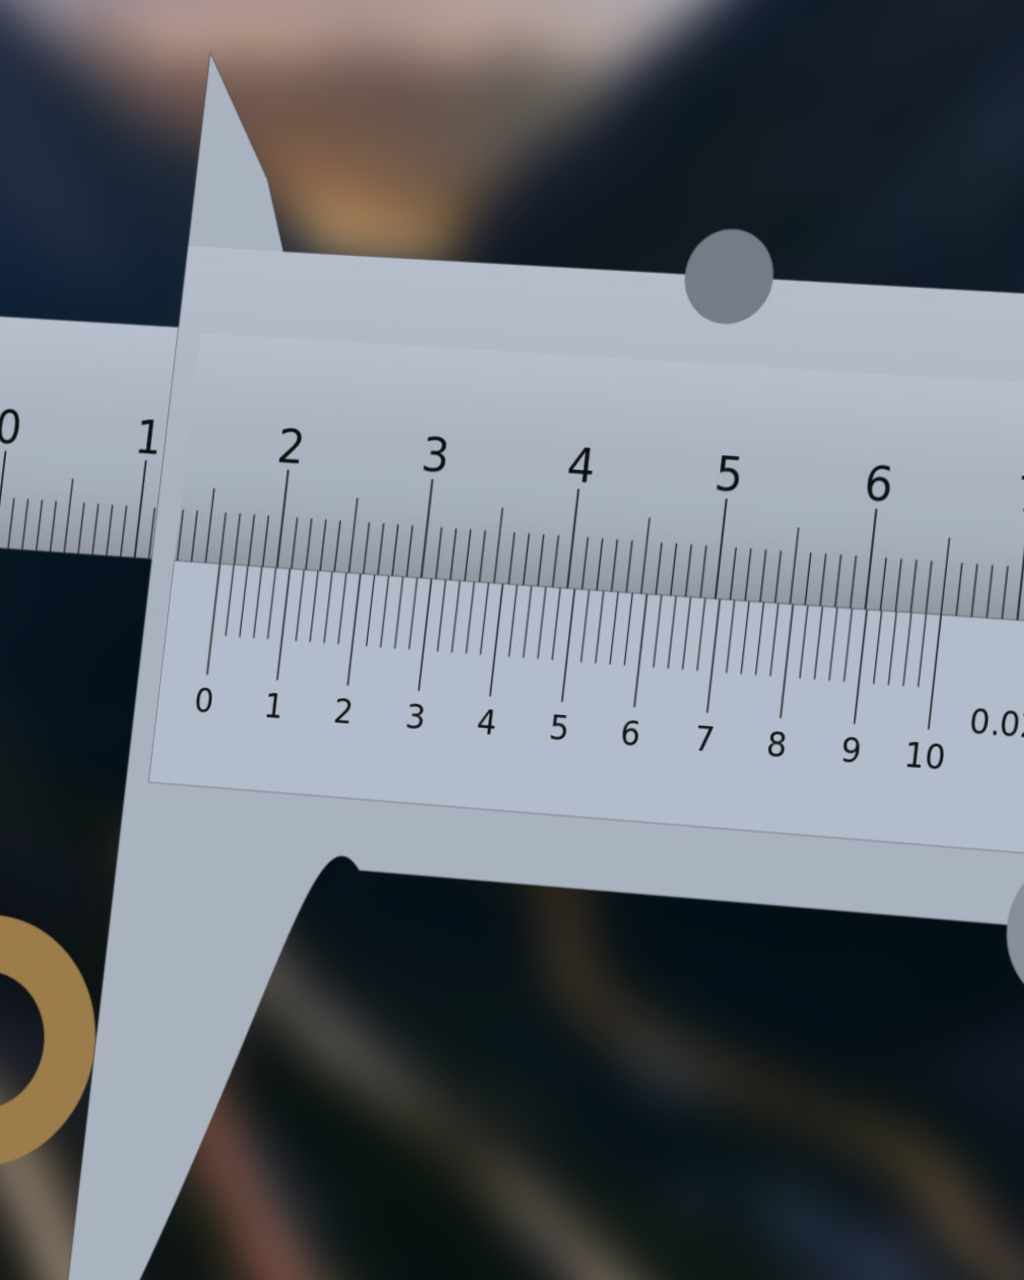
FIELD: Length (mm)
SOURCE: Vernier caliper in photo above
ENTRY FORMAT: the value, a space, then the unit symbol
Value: 16.0 mm
